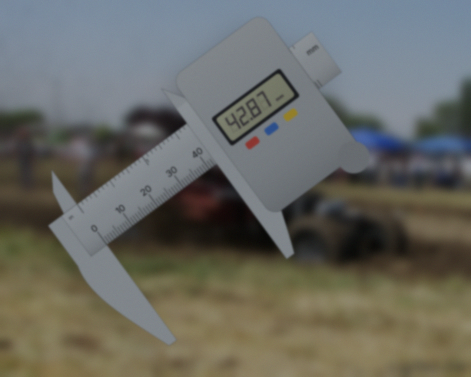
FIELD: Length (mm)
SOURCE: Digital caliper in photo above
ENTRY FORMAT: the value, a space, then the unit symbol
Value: 42.87 mm
